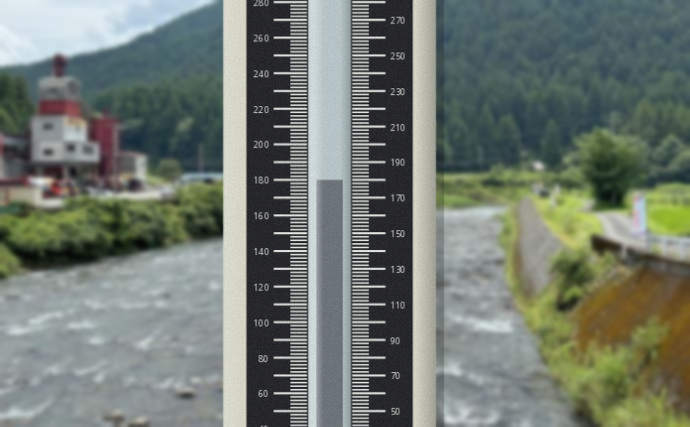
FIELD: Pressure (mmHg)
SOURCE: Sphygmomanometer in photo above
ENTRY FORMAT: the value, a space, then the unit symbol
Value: 180 mmHg
